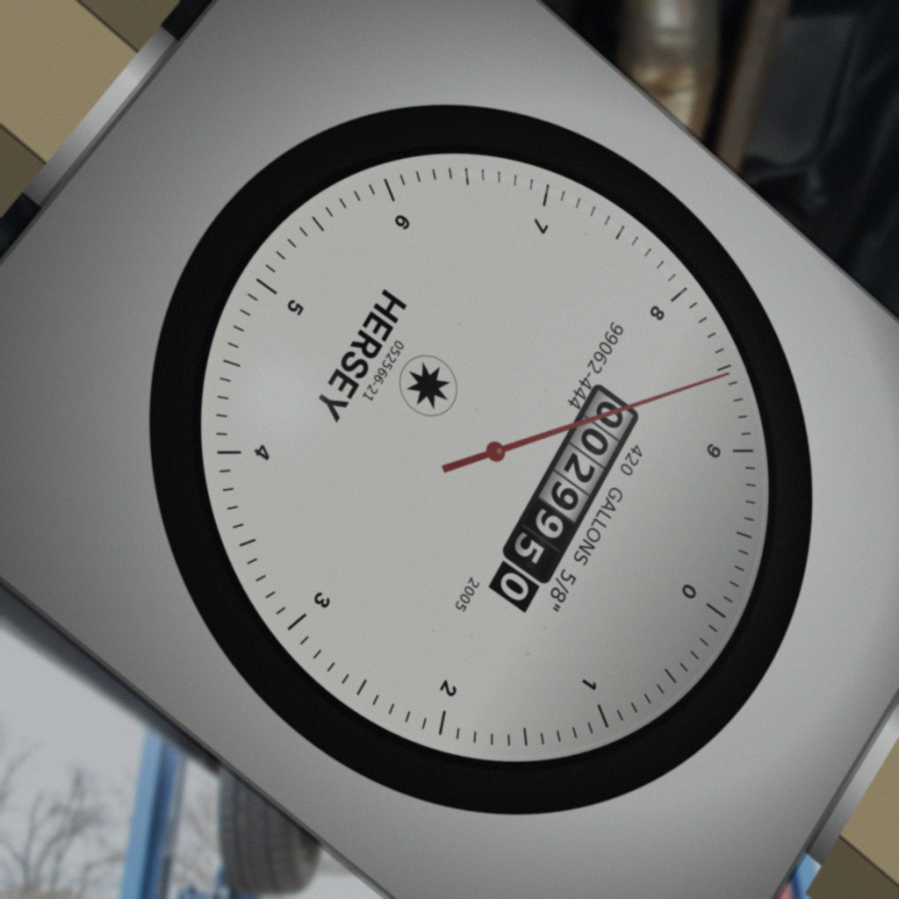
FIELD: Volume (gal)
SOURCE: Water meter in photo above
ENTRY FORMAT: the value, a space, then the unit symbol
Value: 29948.5 gal
